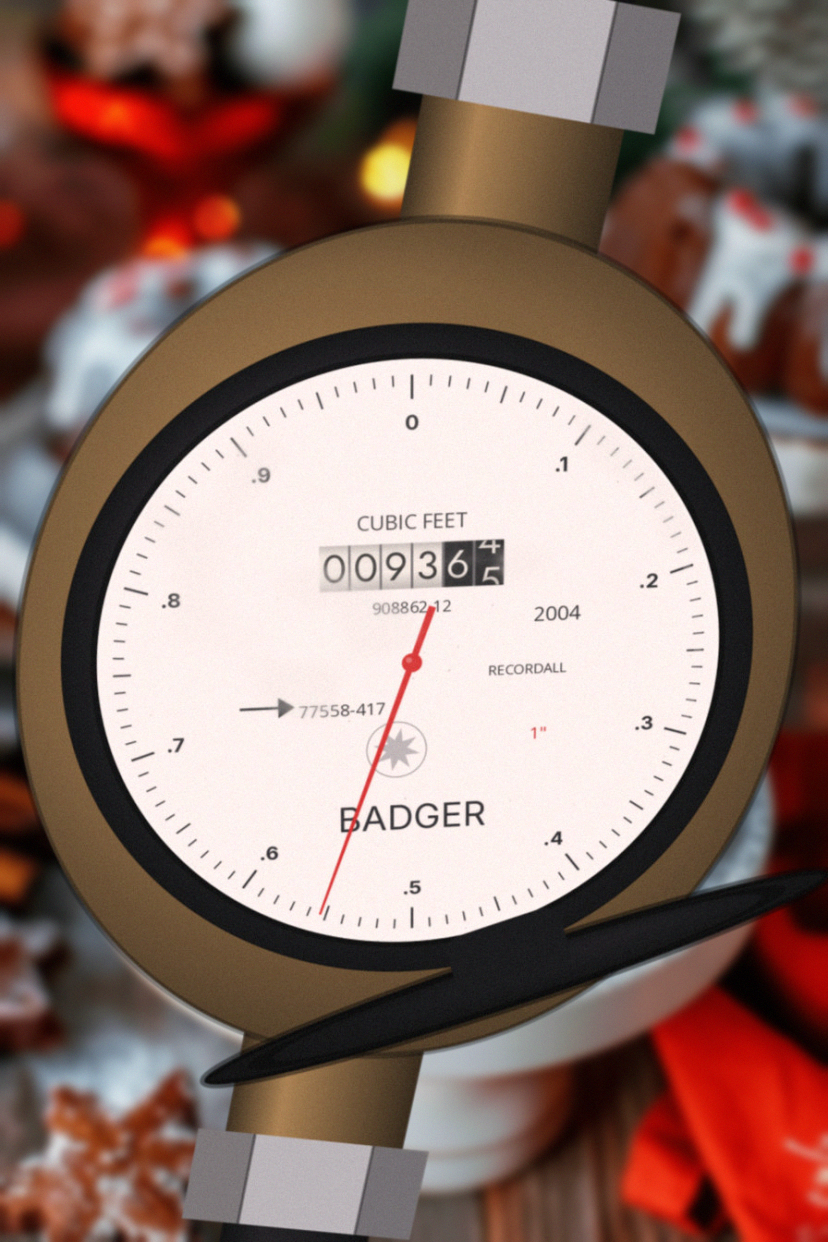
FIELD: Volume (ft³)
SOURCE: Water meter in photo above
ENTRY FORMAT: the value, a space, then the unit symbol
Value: 9364.55 ft³
